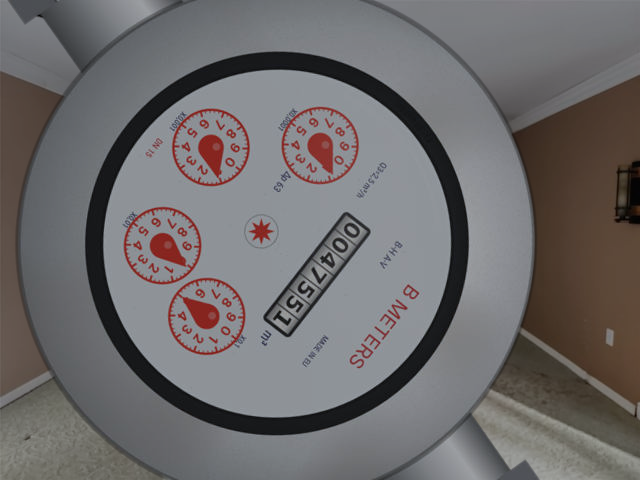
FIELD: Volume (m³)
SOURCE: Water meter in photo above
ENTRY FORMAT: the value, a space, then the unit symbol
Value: 47551.5010 m³
